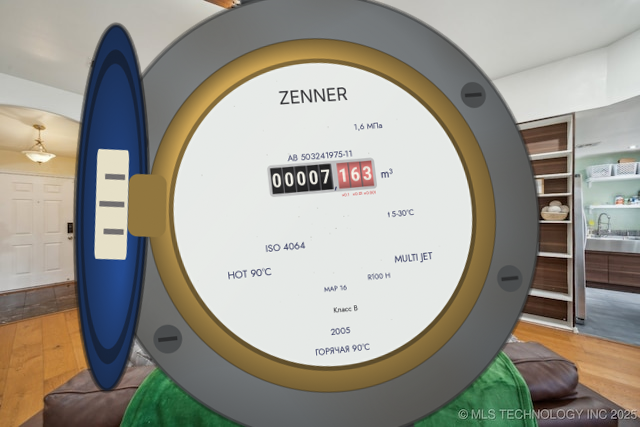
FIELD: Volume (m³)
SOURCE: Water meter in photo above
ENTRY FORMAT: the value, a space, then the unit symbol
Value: 7.163 m³
